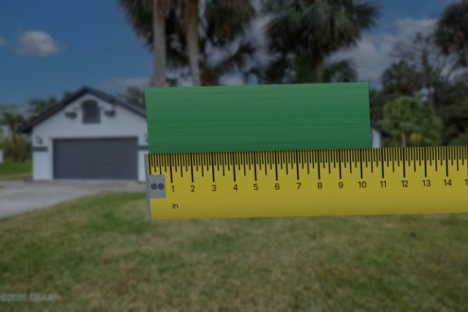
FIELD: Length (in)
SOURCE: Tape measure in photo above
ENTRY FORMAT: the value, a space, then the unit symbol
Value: 10.5 in
